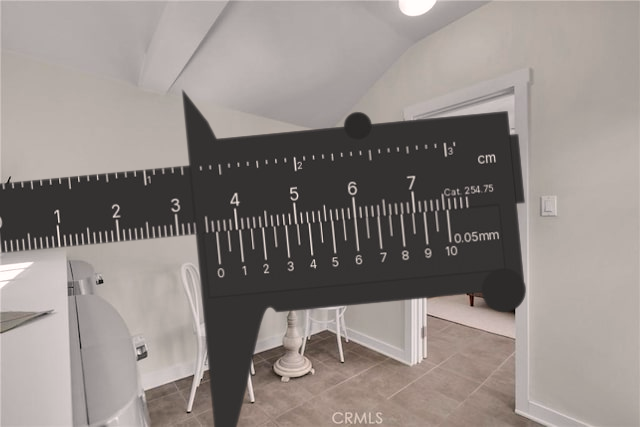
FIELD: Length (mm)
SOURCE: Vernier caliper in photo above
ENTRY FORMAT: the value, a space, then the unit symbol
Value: 36.6 mm
